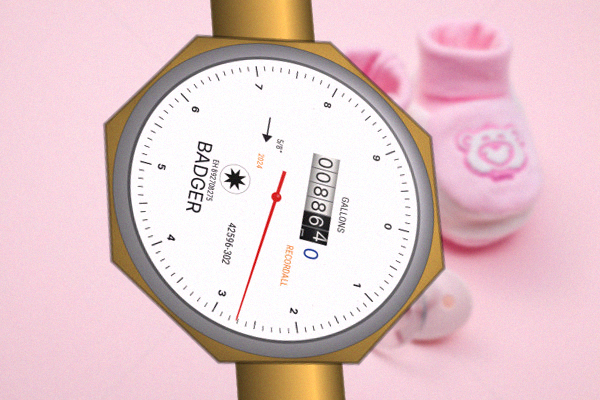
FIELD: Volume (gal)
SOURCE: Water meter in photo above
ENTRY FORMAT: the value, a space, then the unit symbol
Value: 88642.7 gal
